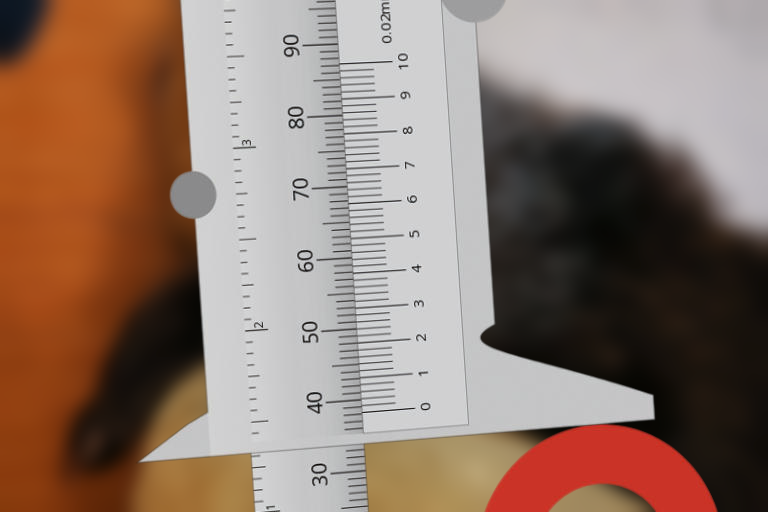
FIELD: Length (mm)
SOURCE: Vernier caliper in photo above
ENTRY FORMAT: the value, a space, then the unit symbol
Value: 38.2 mm
